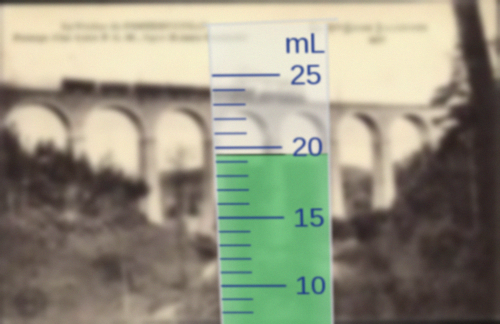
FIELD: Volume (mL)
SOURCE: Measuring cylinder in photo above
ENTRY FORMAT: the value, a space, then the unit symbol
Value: 19.5 mL
